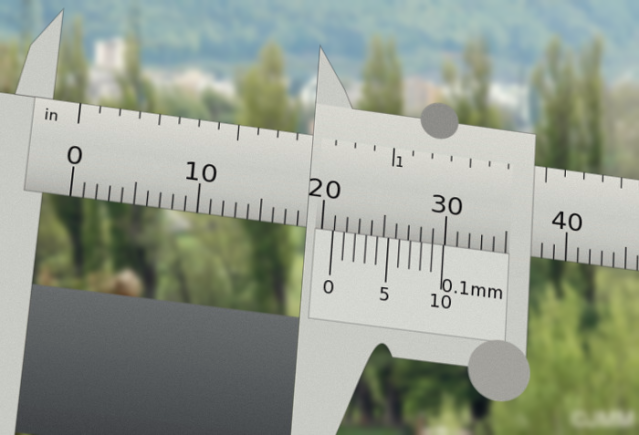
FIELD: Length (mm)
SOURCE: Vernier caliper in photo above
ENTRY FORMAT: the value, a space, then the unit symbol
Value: 20.9 mm
